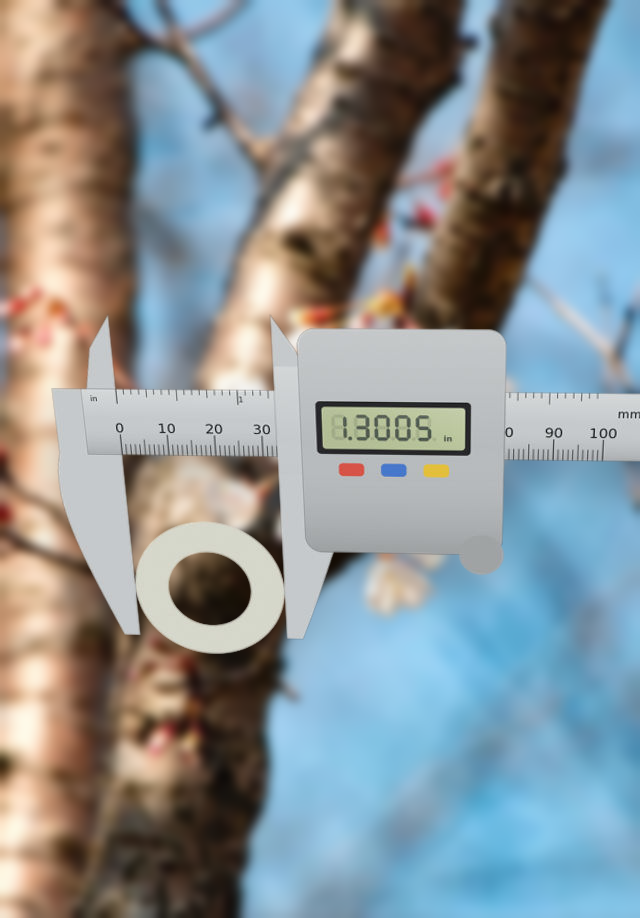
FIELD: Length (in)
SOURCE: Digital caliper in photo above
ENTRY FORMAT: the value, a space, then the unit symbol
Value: 1.3005 in
